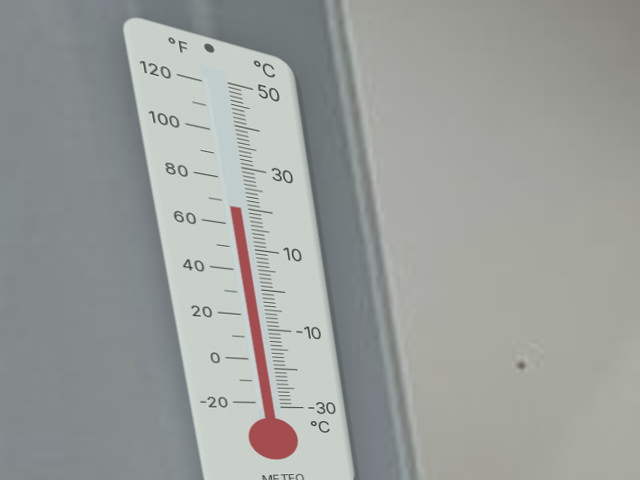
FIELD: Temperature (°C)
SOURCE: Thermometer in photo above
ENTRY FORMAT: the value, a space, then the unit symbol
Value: 20 °C
